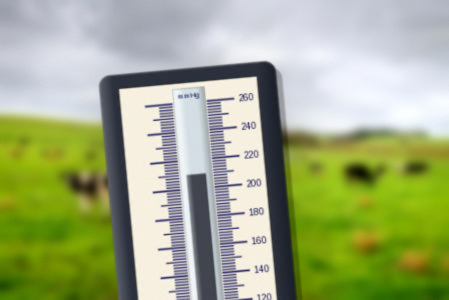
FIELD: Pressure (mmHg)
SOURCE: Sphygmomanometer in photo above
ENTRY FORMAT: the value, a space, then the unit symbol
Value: 210 mmHg
